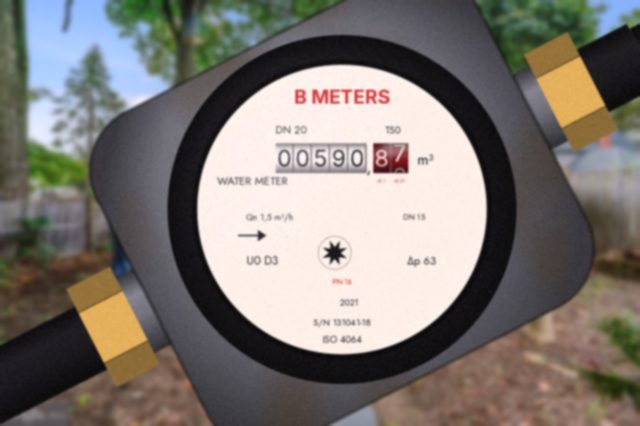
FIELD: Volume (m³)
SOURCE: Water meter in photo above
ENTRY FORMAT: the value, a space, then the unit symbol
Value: 590.87 m³
